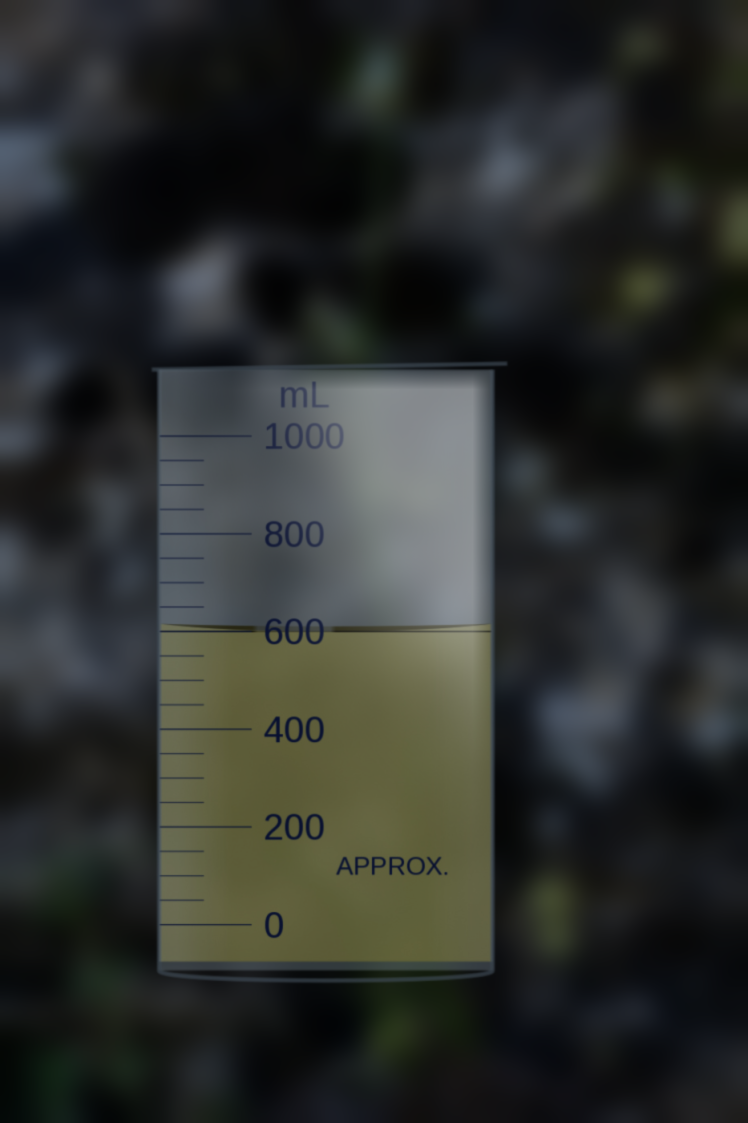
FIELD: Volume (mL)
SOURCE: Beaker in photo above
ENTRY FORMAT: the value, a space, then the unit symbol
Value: 600 mL
